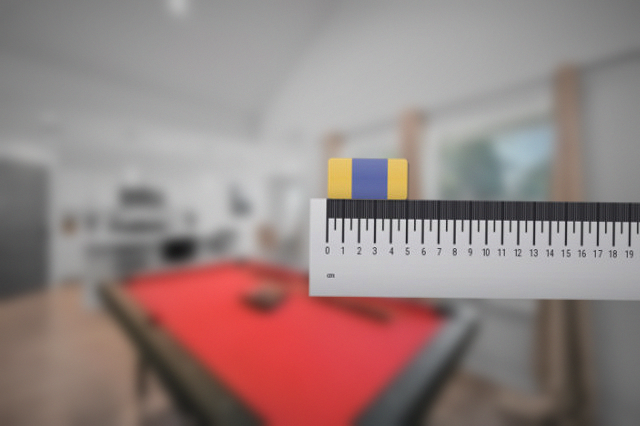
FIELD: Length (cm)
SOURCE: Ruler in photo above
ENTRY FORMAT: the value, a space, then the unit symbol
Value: 5 cm
